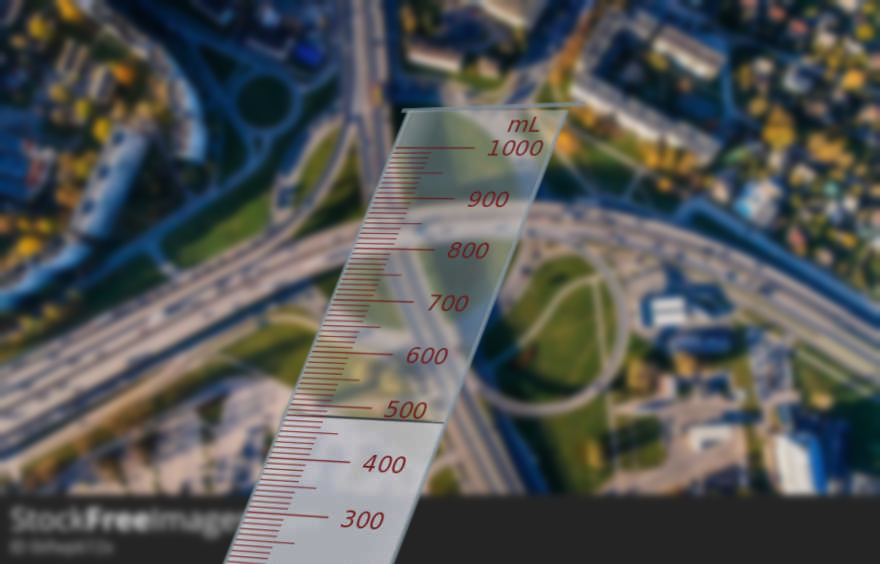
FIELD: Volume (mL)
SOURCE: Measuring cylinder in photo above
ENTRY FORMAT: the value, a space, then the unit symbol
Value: 480 mL
